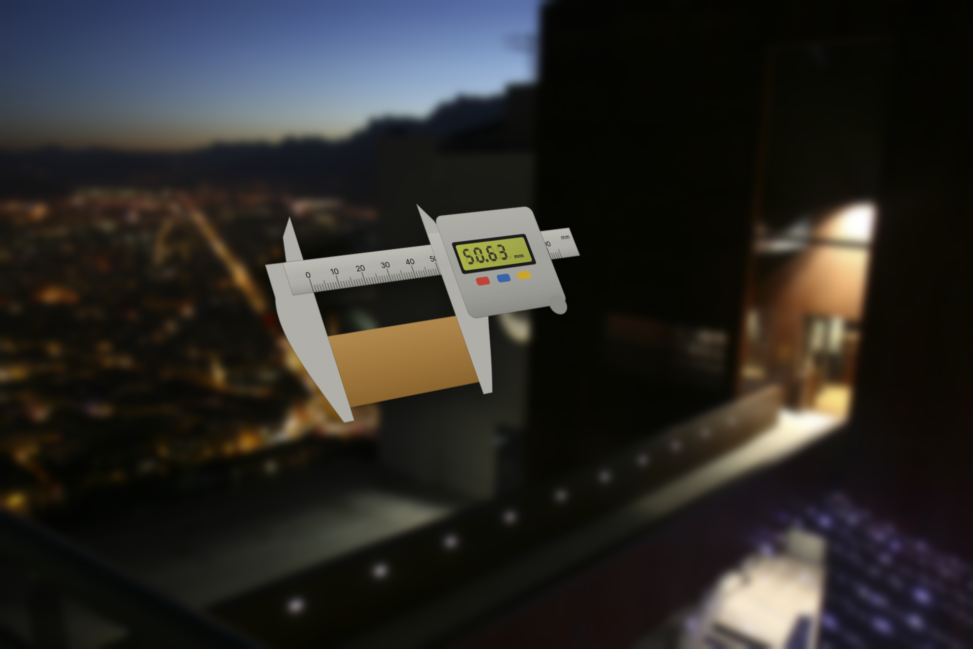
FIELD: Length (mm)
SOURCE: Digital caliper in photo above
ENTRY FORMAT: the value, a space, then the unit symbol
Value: 50.63 mm
